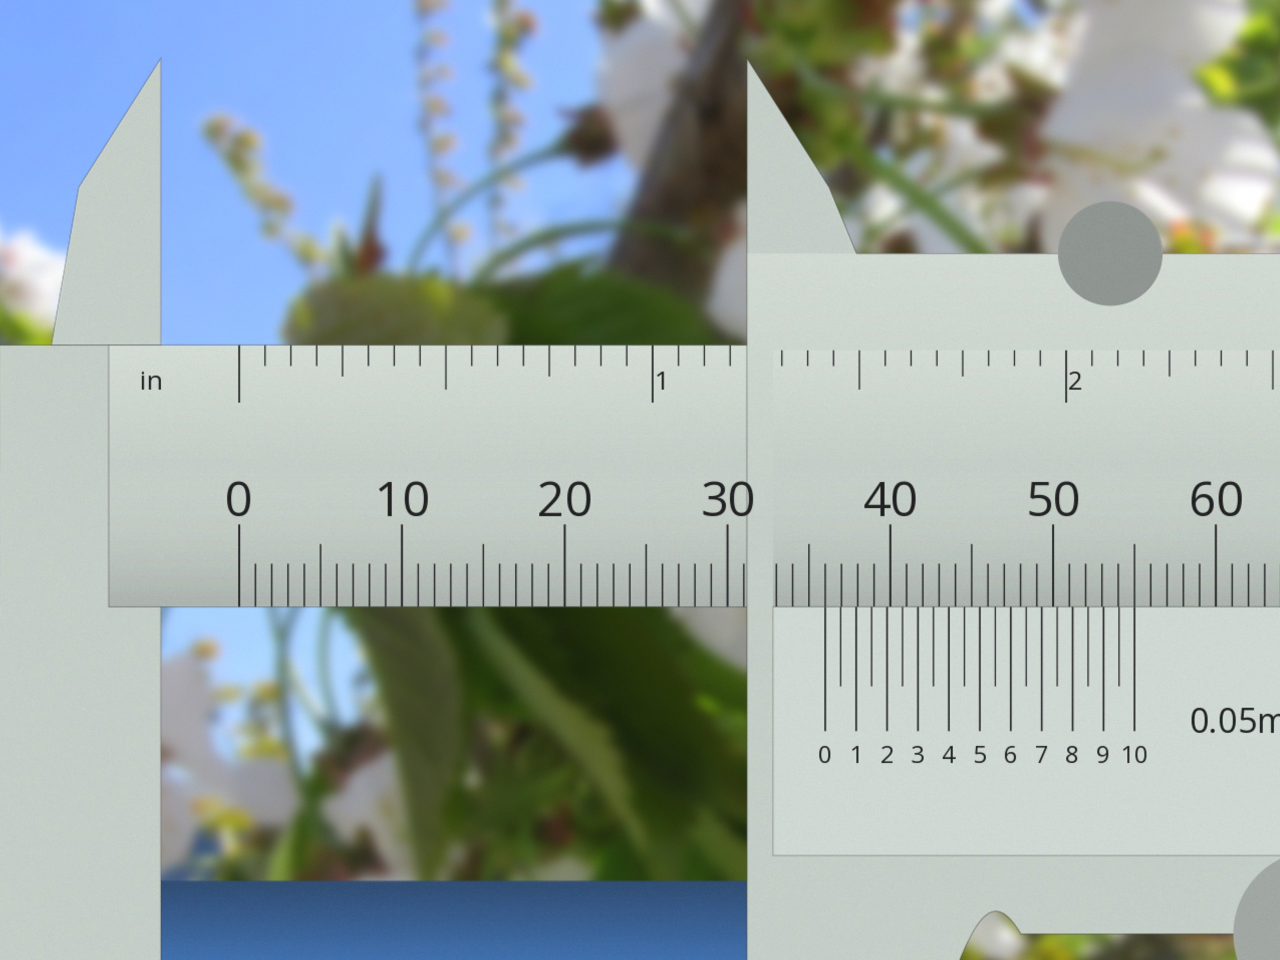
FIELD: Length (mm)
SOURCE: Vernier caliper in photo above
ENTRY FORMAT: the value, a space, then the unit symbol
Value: 36.0 mm
